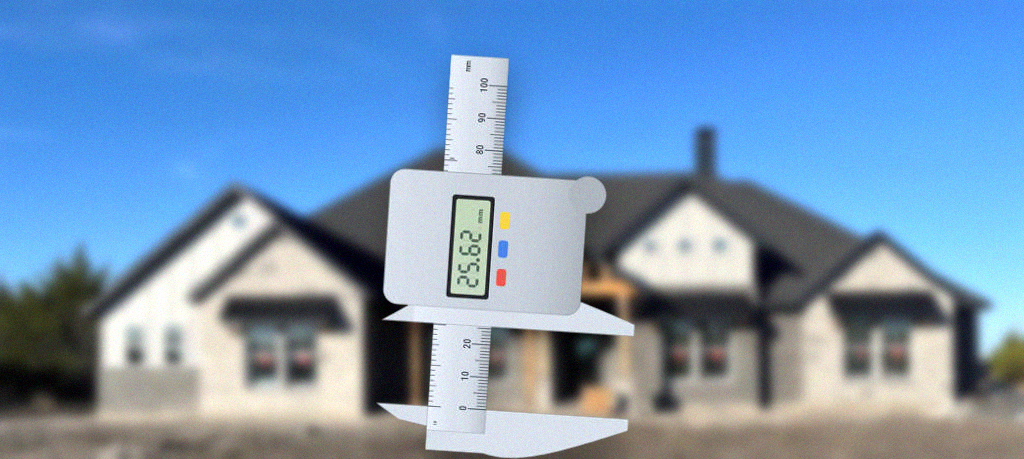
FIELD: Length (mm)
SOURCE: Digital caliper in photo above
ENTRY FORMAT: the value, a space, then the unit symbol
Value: 25.62 mm
